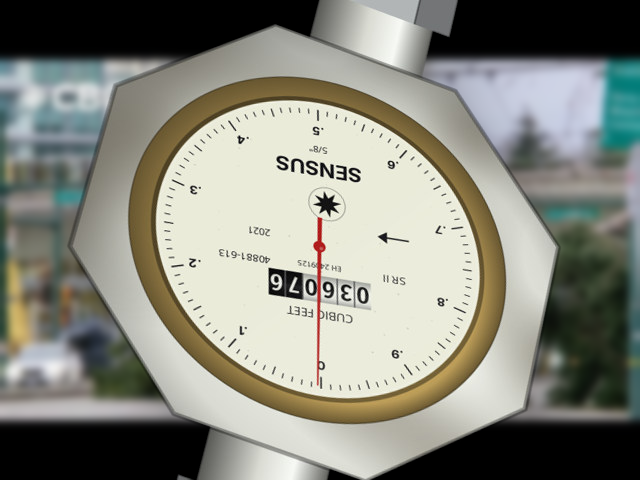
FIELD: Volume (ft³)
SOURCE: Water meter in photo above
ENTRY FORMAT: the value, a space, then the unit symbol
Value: 36076.00 ft³
